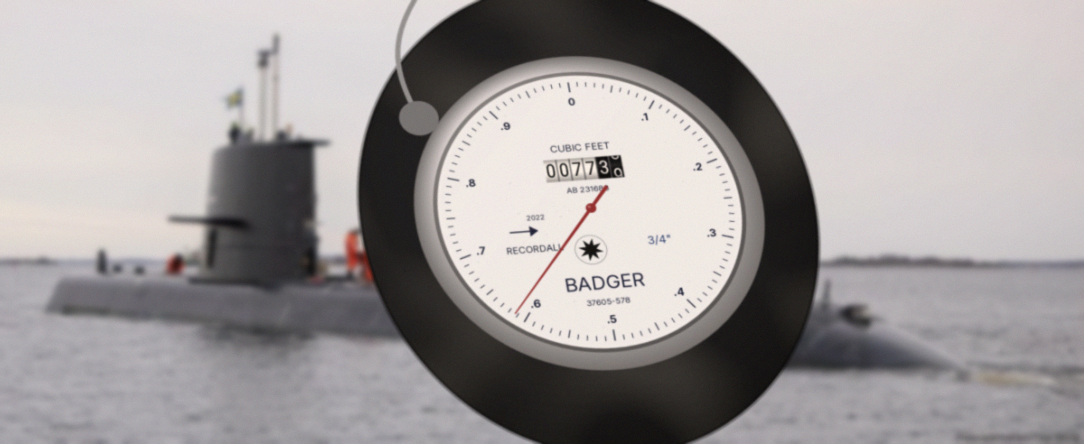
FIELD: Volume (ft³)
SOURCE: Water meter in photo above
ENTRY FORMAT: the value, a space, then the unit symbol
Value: 7738.61 ft³
